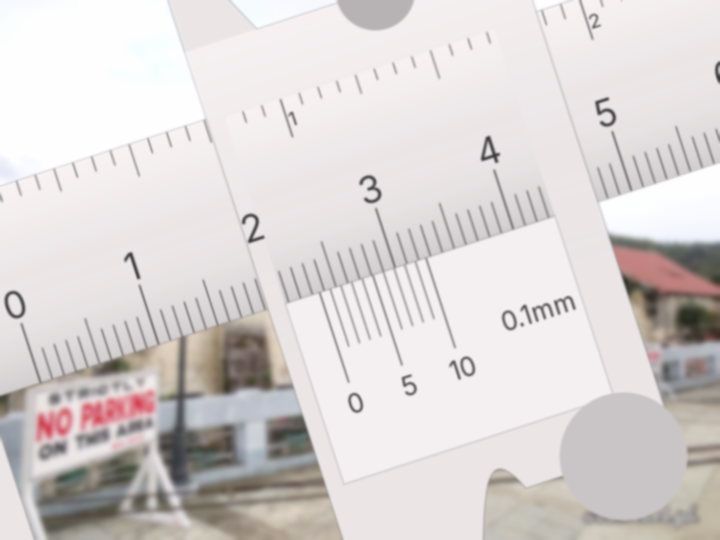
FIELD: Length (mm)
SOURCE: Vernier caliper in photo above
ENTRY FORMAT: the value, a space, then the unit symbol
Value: 23.6 mm
